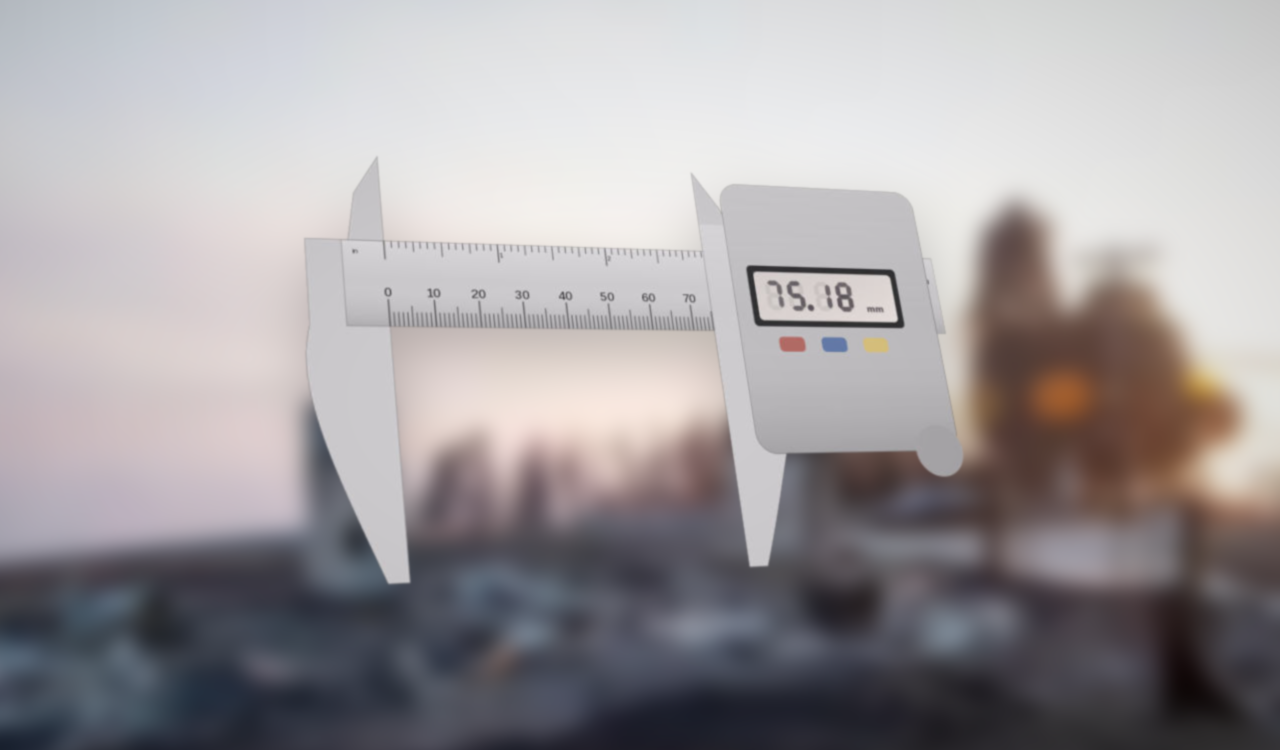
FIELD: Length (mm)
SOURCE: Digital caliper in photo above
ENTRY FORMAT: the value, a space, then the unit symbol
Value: 75.18 mm
